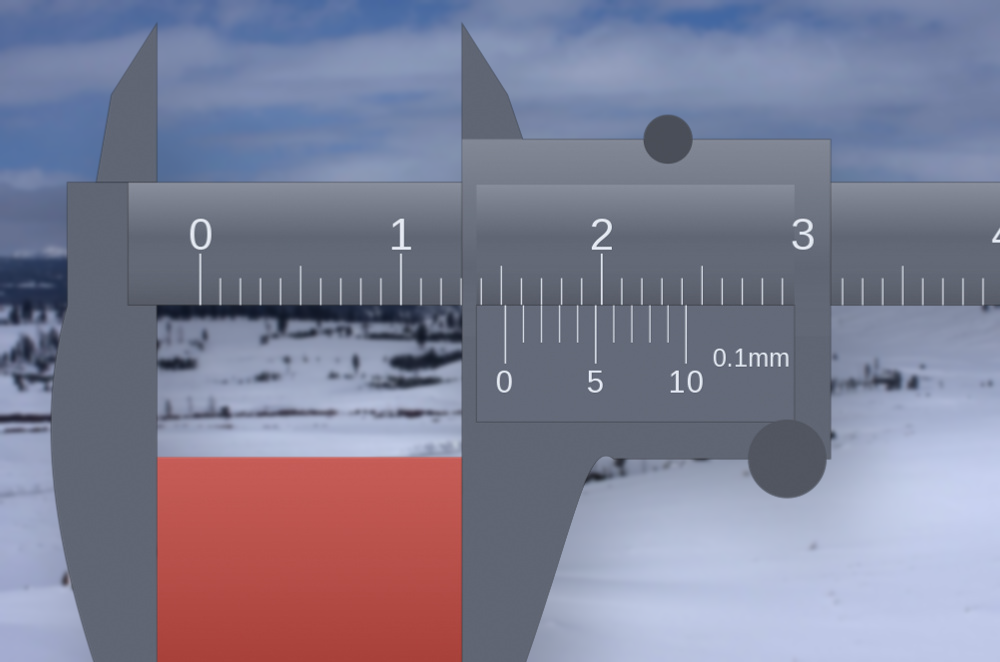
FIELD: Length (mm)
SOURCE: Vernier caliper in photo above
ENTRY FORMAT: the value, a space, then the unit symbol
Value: 15.2 mm
